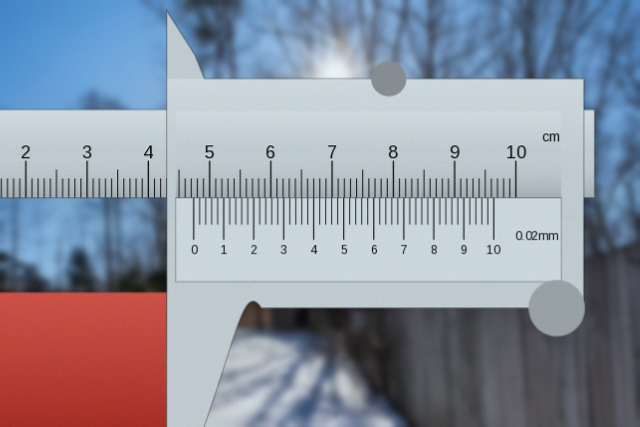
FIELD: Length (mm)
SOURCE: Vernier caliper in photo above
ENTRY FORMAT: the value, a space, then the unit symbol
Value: 47.4 mm
